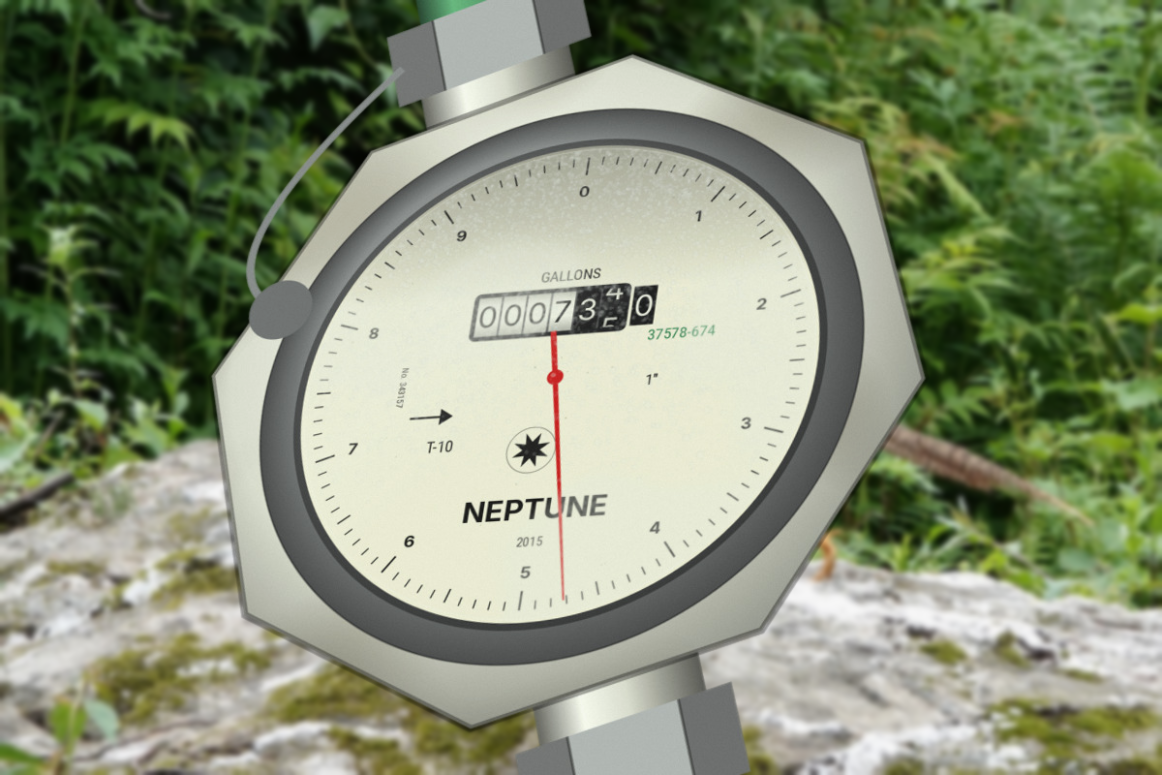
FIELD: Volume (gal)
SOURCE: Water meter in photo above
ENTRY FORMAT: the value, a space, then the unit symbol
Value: 7344.7 gal
